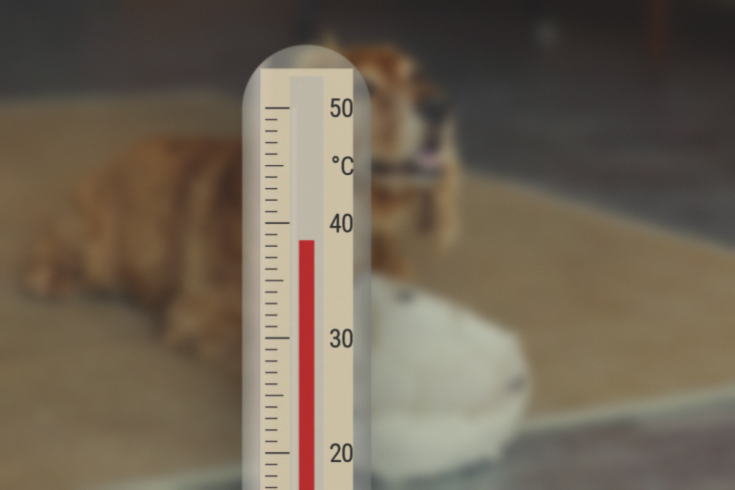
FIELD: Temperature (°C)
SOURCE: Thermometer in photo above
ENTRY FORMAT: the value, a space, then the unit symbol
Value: 38.5 °C
